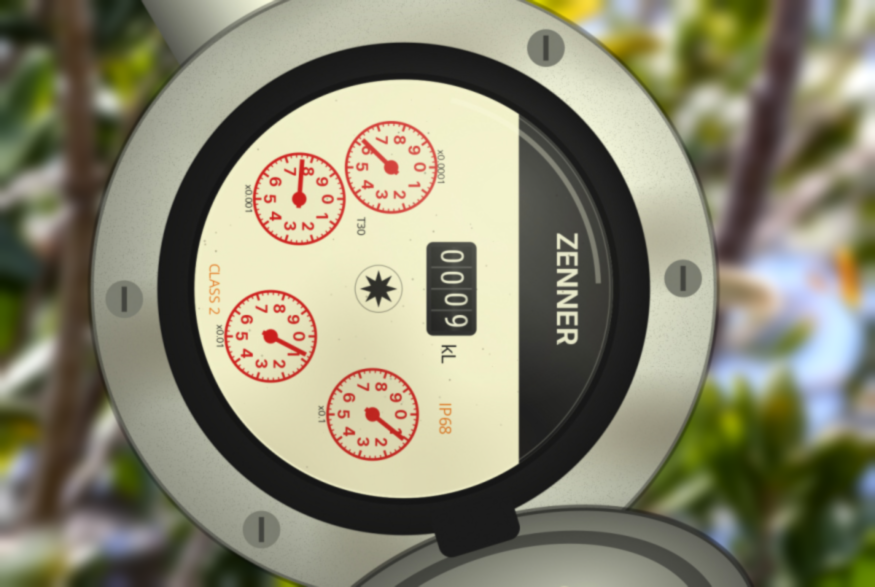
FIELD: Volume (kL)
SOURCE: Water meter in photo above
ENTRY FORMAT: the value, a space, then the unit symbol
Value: 9.1076 kL
